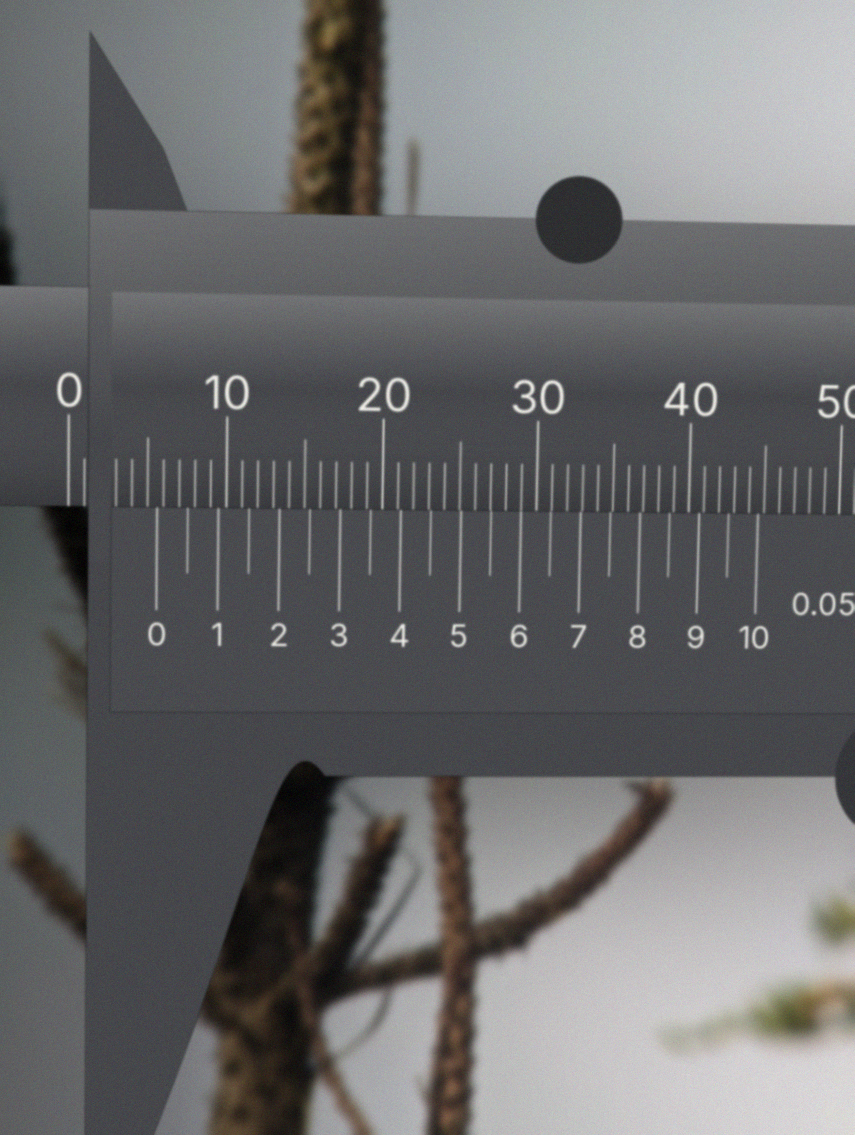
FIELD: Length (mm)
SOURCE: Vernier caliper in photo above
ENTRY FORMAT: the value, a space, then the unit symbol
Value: 5.6 mm
